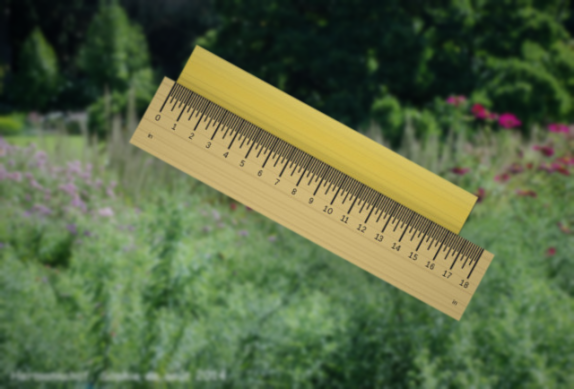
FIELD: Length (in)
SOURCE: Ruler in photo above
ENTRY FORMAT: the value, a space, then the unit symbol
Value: 16.5 in
